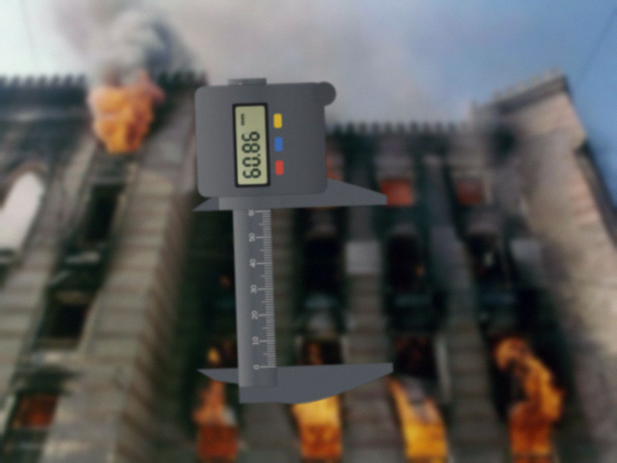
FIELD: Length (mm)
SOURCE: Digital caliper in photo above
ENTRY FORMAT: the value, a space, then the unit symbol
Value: 60.86 mm
